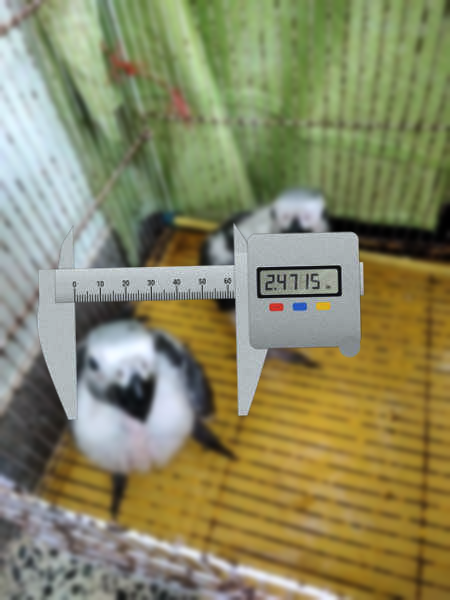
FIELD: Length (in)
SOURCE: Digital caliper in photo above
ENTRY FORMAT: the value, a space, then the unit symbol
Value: 2.4715 in
